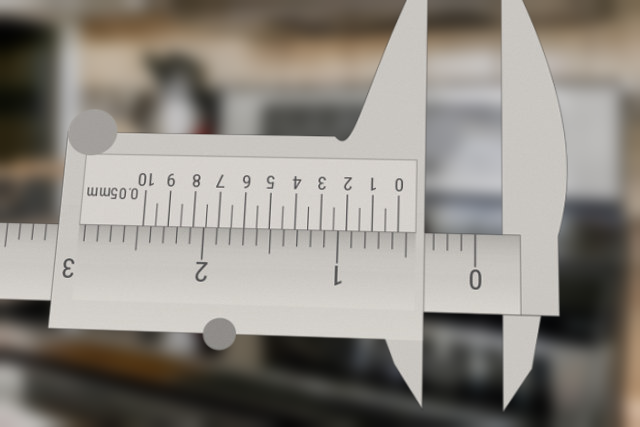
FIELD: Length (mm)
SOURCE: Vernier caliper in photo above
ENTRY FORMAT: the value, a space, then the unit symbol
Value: 5.6 mm
